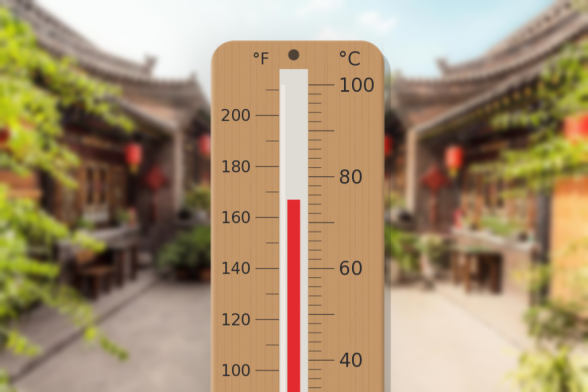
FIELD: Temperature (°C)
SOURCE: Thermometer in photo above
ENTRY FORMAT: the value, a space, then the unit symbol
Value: 75 °C
